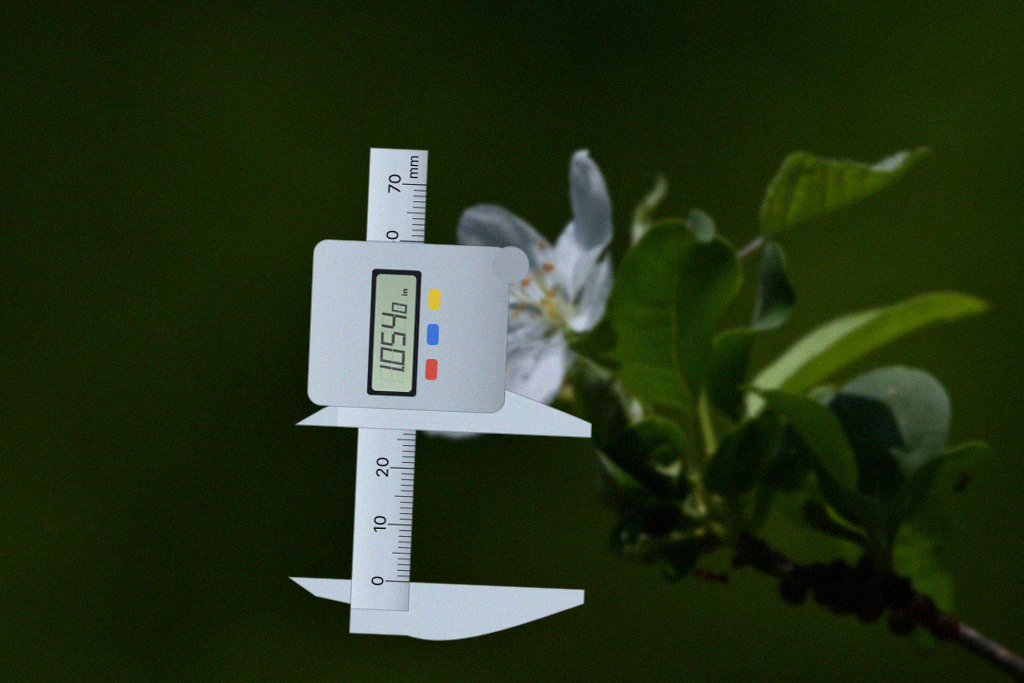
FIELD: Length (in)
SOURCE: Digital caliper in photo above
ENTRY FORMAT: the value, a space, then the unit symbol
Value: 1.0540 in
